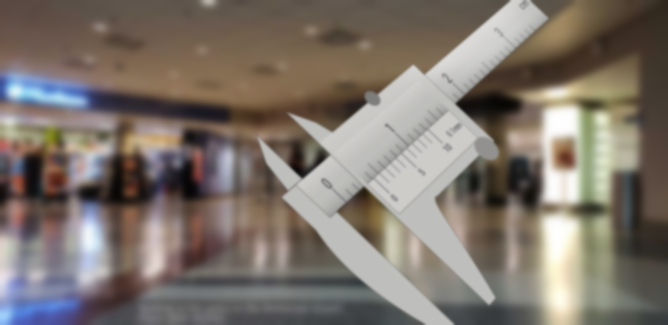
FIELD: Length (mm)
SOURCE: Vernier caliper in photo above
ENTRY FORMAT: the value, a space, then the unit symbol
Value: 4.2 mm
